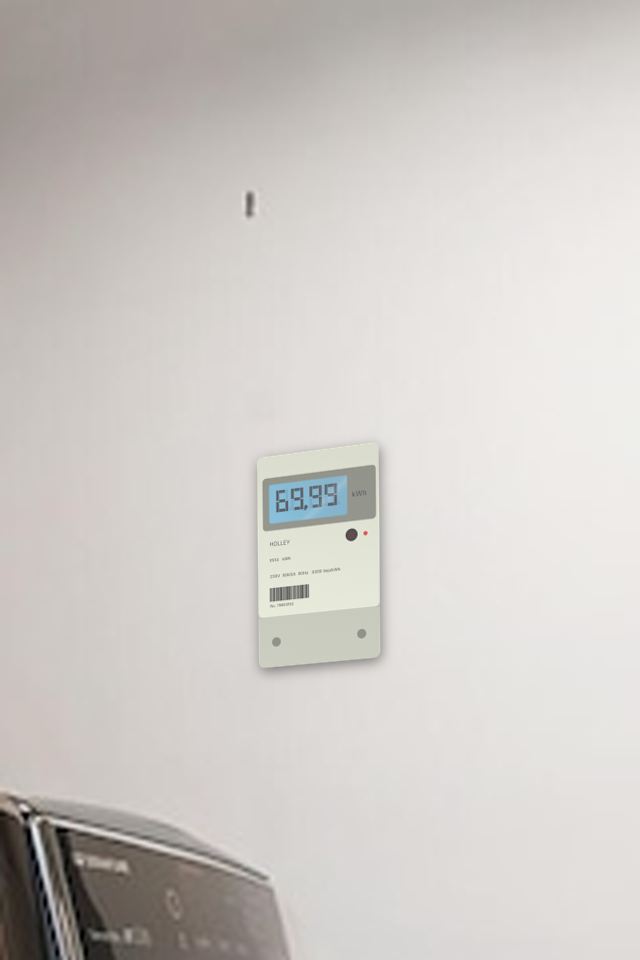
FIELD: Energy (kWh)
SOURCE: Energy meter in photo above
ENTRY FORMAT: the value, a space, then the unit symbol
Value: 69.99 kWh
